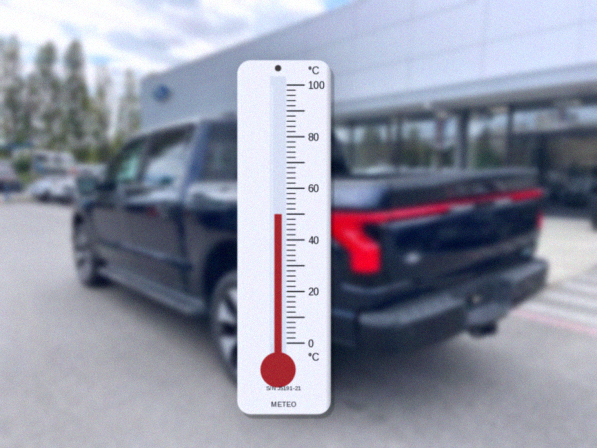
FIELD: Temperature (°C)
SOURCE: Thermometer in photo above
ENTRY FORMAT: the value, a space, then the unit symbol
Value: 50 °C
